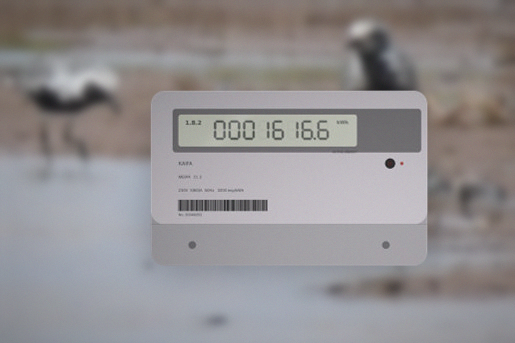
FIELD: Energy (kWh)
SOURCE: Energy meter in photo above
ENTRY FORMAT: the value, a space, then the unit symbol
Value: 1616.6 kWh
